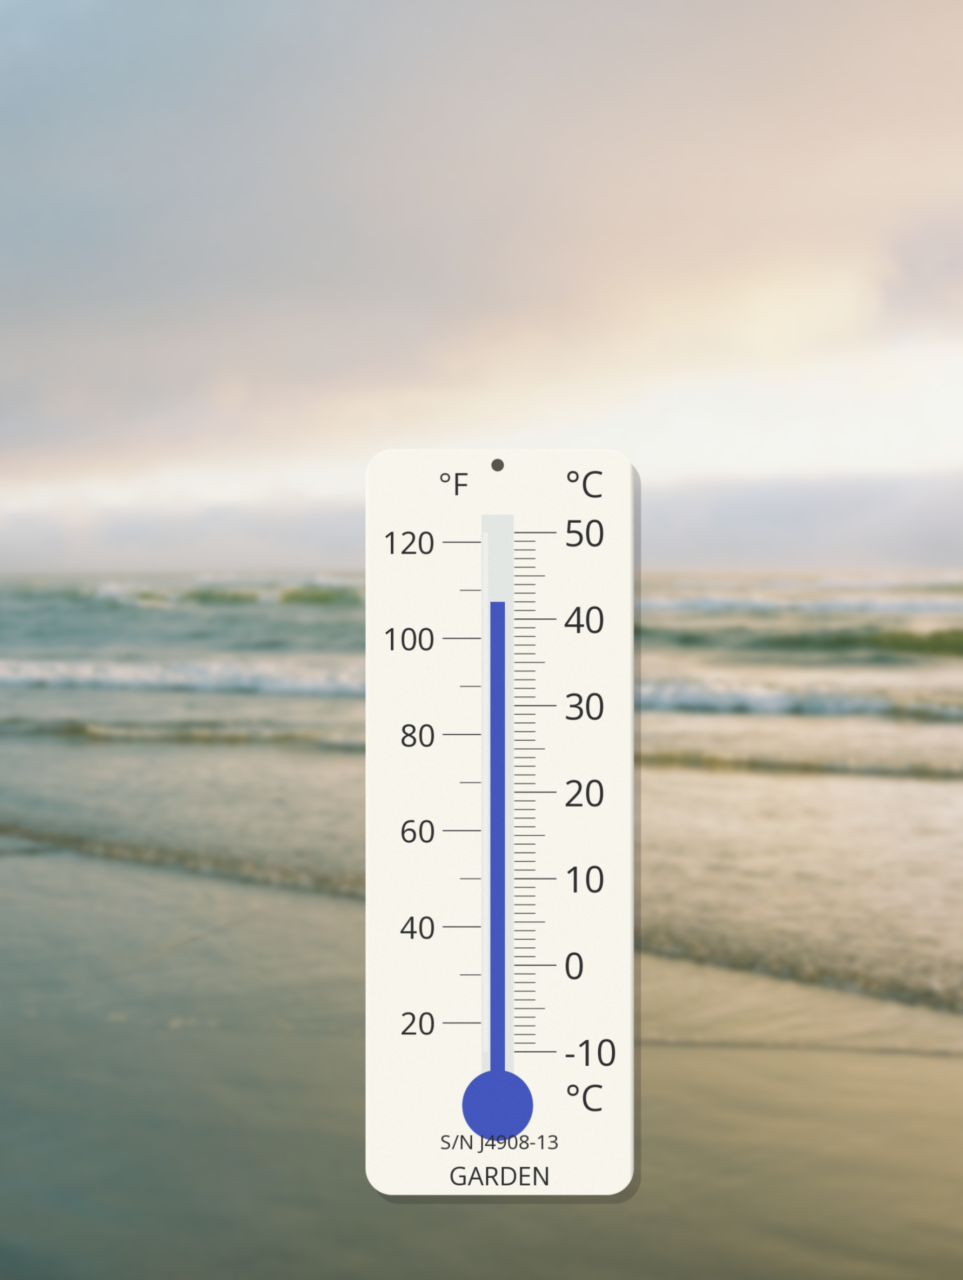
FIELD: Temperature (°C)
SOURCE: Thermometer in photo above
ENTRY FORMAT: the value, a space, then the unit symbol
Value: 42 °C
